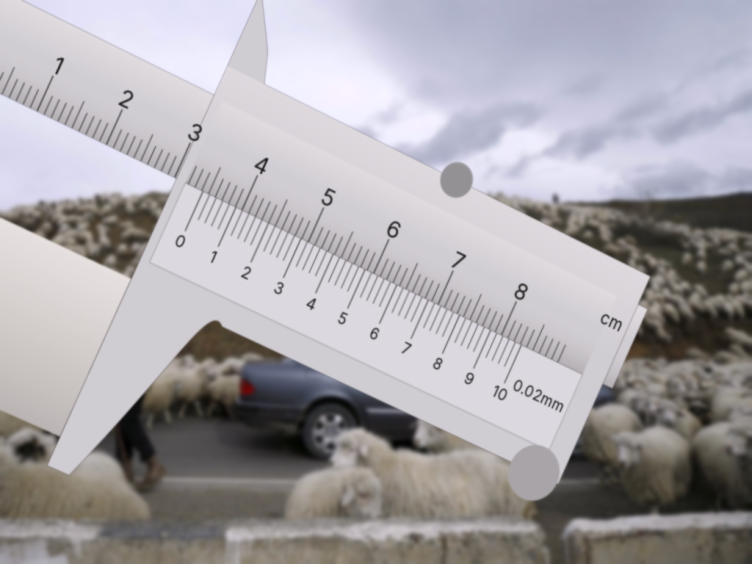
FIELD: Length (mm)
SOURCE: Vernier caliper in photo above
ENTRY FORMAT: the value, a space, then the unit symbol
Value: 34.2 mm
